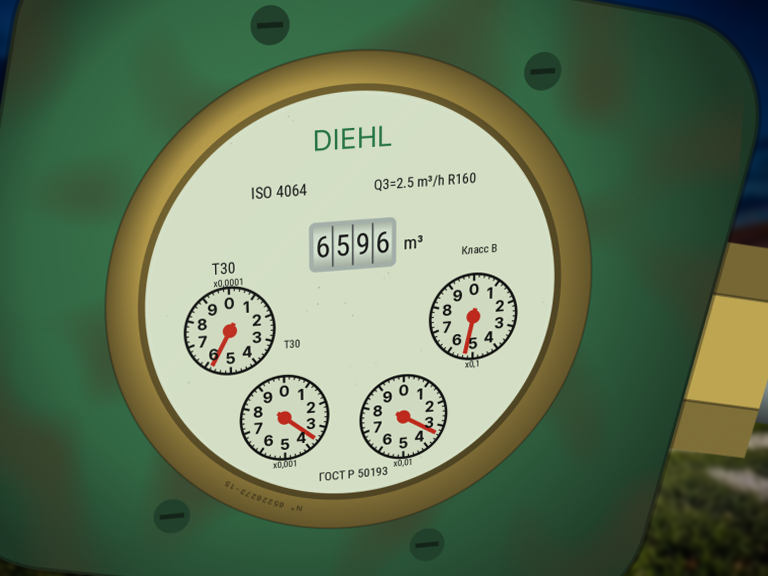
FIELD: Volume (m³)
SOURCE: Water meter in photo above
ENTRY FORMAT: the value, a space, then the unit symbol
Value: 6596.5335 m³
